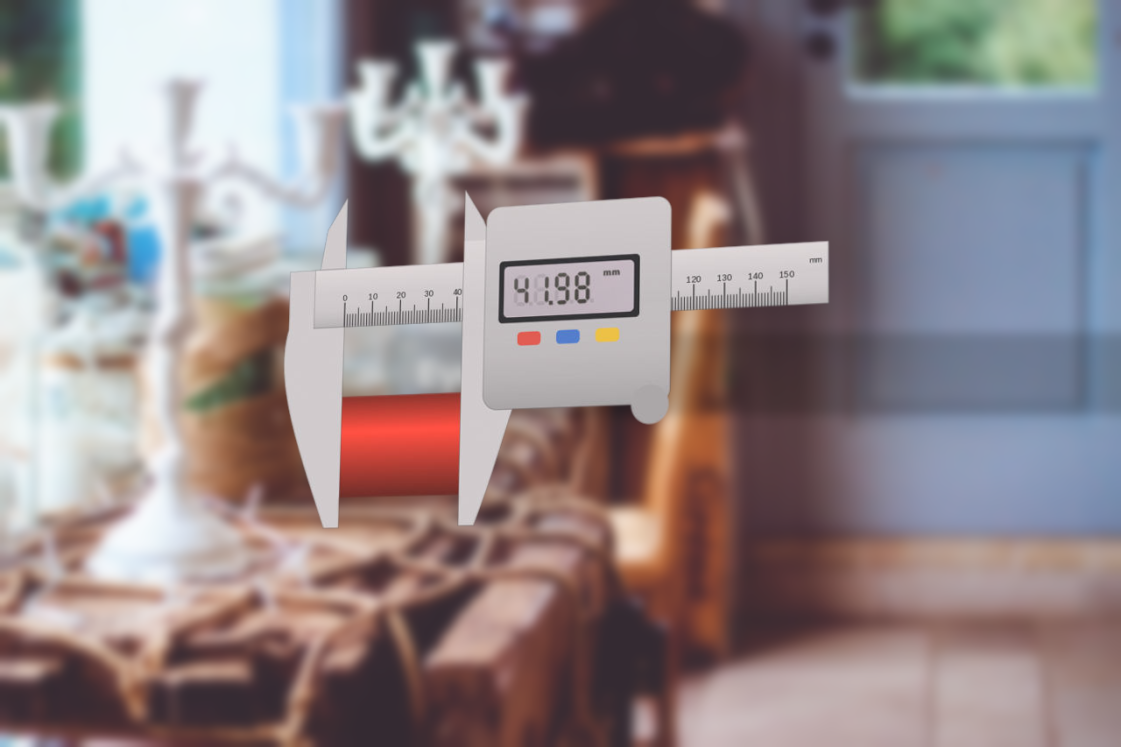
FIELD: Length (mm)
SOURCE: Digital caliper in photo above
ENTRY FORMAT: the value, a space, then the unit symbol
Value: 41.98 mm
